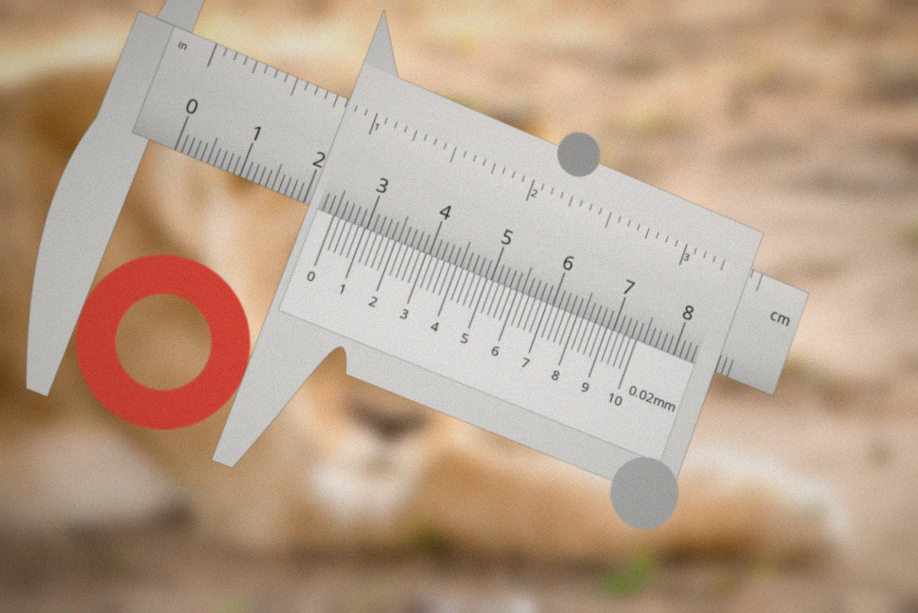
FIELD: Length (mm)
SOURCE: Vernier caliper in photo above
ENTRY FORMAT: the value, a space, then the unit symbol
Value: 24.8 mm
